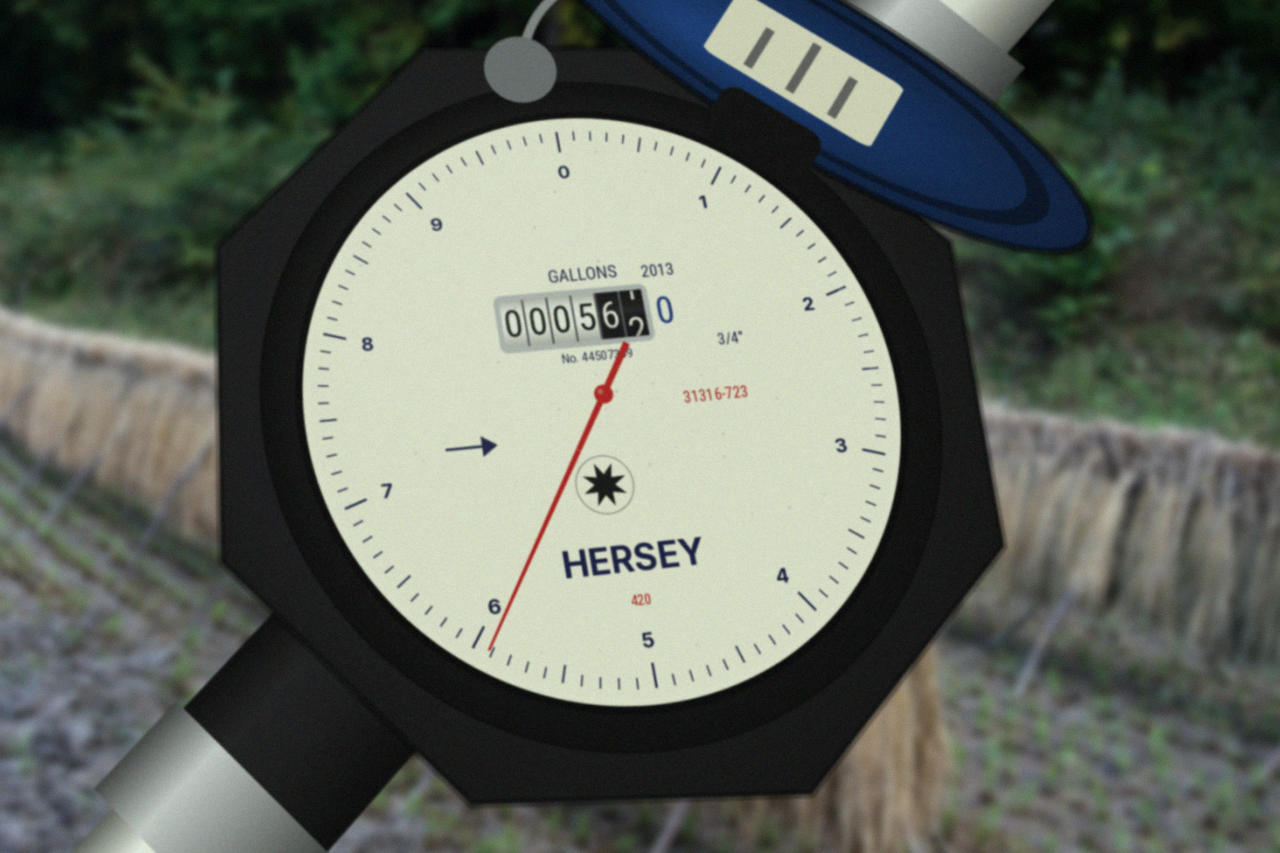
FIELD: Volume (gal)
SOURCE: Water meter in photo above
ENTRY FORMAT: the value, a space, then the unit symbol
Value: 5615.9 gal
